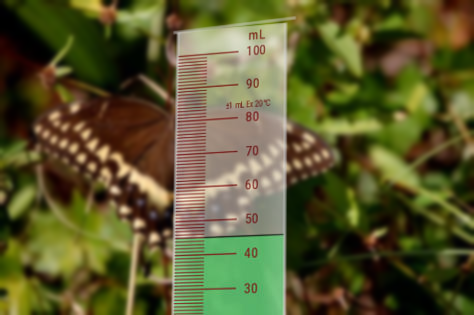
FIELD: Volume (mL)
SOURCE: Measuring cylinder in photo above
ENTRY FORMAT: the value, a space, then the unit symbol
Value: 45 mL
